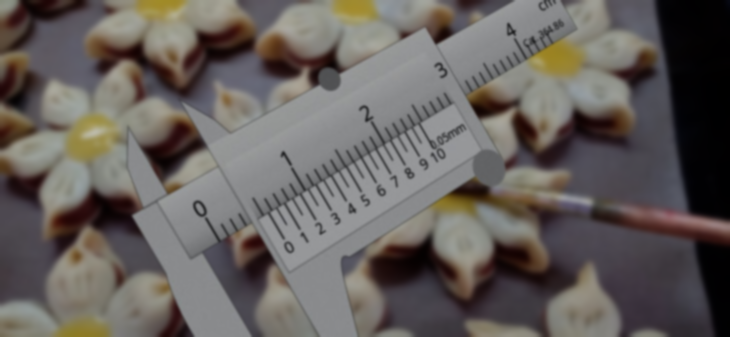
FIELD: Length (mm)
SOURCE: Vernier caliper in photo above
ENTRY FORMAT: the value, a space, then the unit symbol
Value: 5.6 mm
